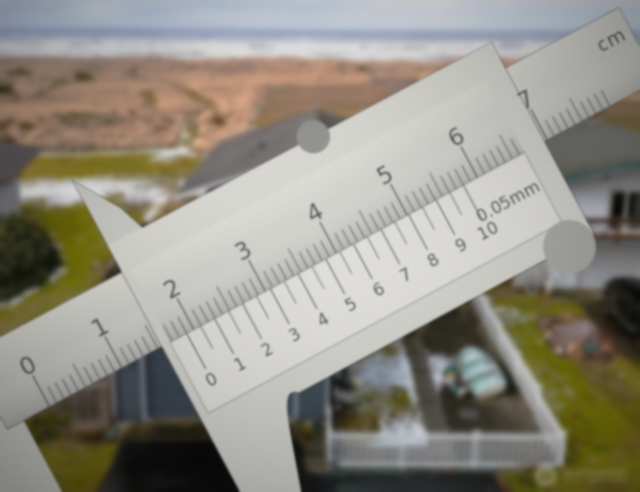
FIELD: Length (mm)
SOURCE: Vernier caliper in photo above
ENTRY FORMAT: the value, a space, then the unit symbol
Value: 19.0 mm
